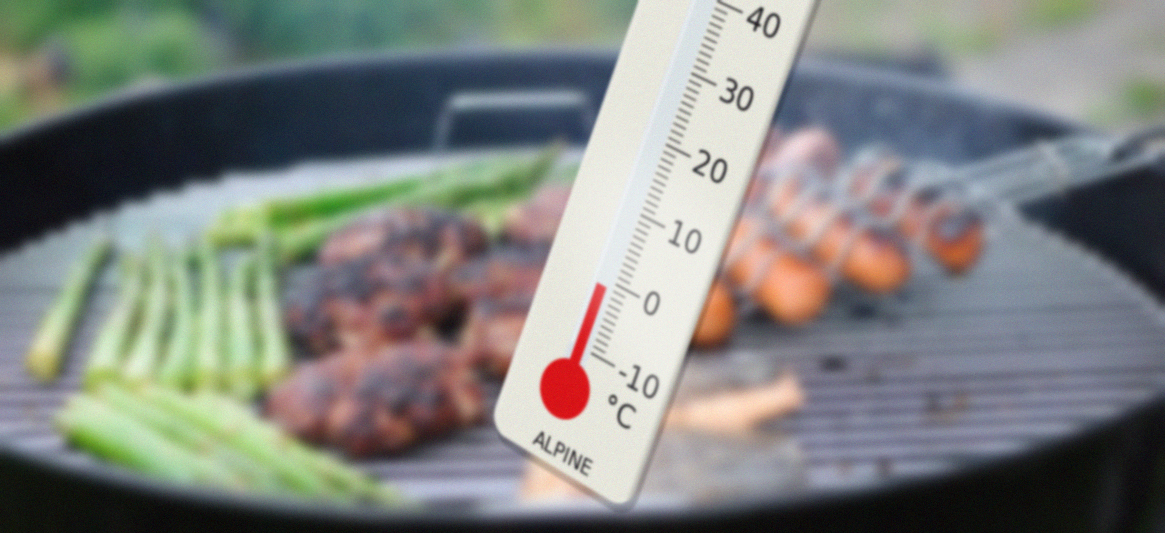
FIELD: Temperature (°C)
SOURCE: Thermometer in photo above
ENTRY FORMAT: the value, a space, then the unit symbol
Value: -1 °C
